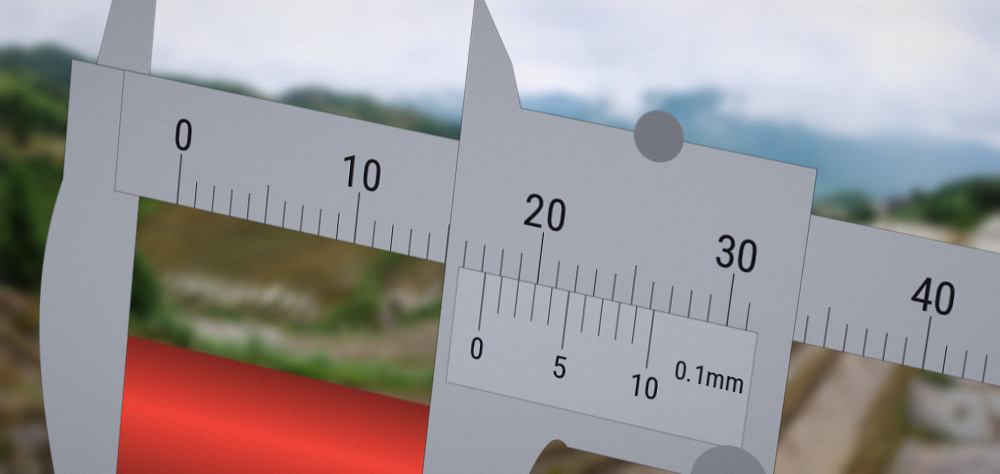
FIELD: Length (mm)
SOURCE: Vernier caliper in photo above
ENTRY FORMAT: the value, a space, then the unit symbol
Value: 17.2 mm
